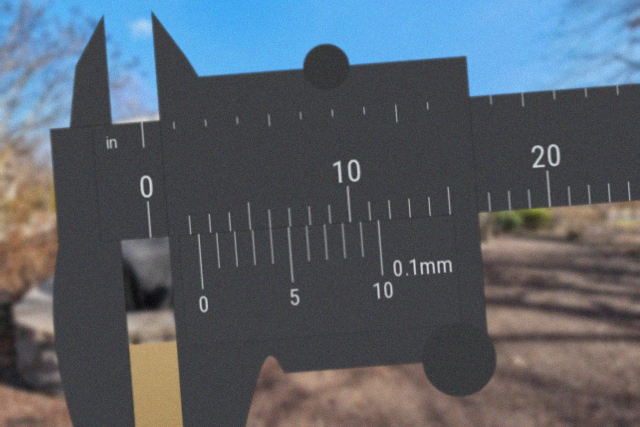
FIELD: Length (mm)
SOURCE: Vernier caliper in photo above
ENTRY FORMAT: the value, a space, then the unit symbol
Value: 2.4 mm
